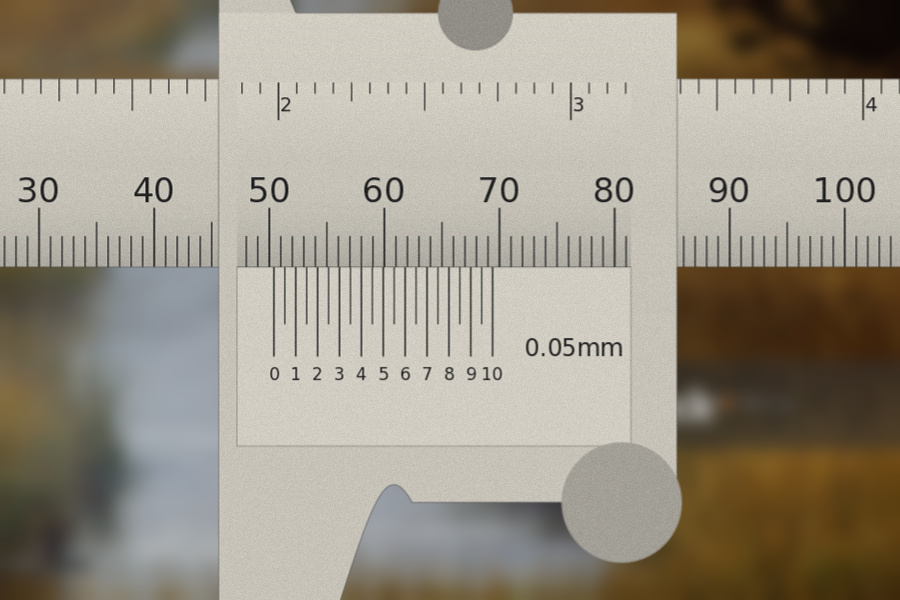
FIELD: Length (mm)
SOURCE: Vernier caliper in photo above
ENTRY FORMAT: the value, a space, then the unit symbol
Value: 50.4 mm
